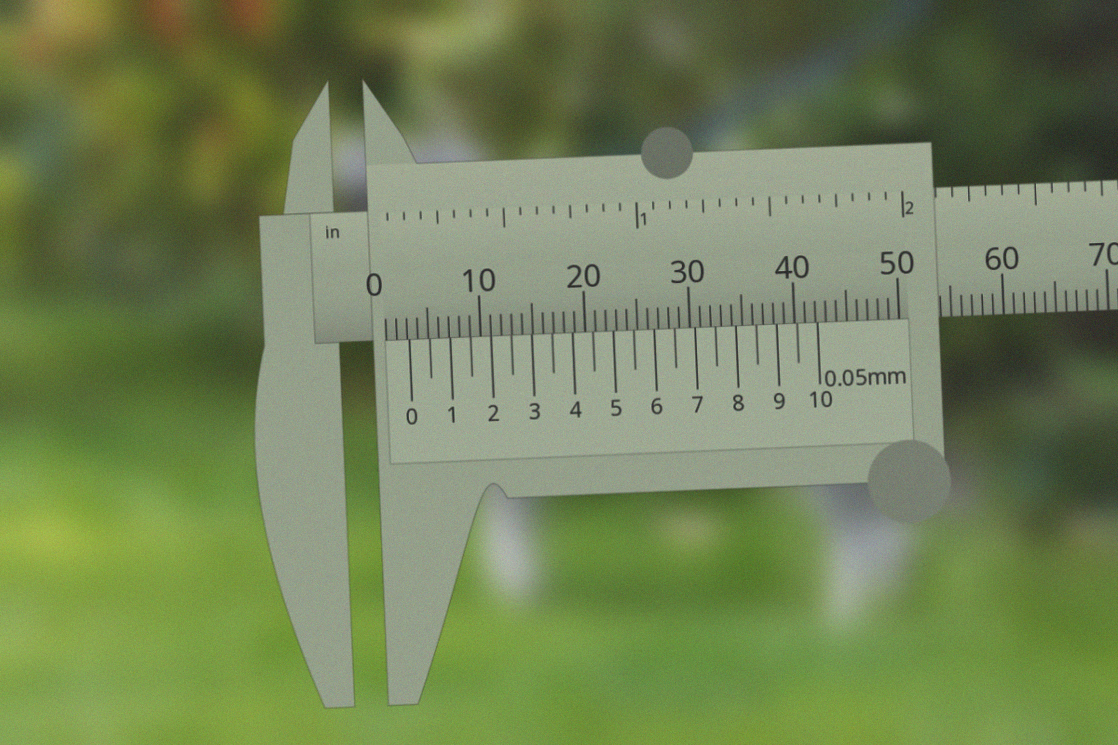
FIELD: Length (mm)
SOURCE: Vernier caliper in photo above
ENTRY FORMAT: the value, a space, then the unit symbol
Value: 3.2 mm
